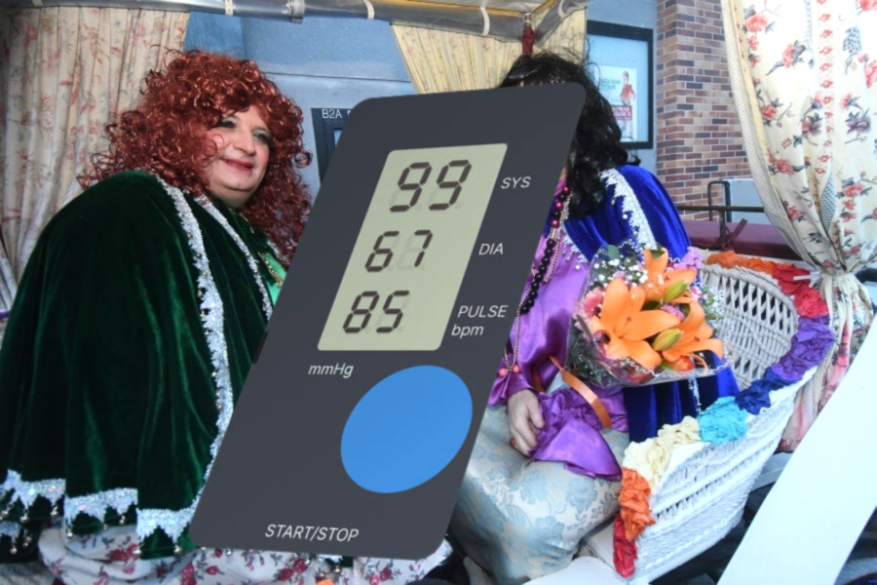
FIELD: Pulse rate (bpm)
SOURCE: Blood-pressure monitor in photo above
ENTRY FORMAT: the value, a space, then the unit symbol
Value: 85 bpm
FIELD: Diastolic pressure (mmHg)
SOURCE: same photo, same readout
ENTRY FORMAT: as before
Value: 67 mmHg
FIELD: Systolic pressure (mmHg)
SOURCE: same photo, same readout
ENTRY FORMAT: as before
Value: 99 mmHg
